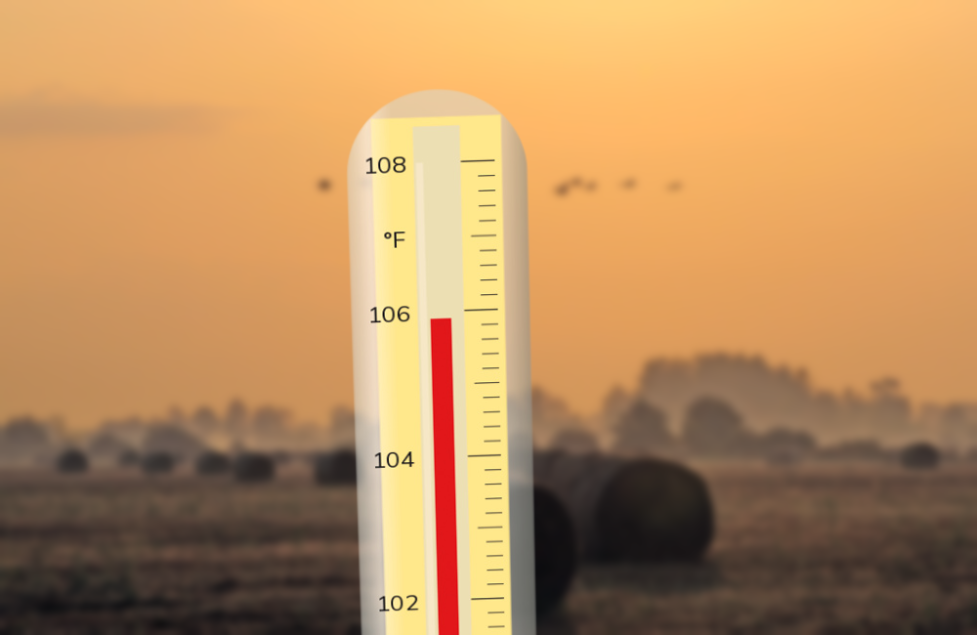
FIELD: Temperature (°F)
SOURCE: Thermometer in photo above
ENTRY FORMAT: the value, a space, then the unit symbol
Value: 105.9 °F
